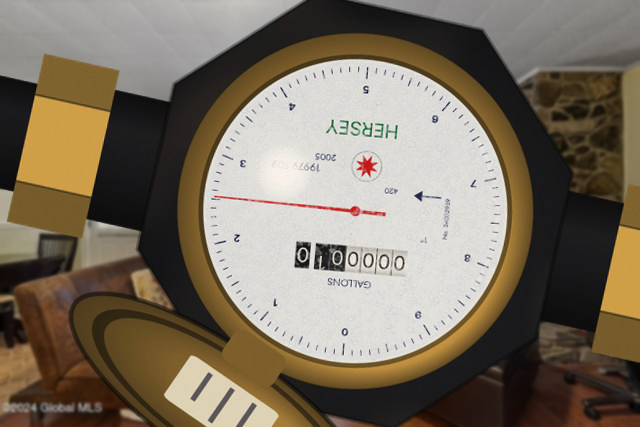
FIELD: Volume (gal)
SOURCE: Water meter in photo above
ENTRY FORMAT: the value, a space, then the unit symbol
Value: 12.5 gal
